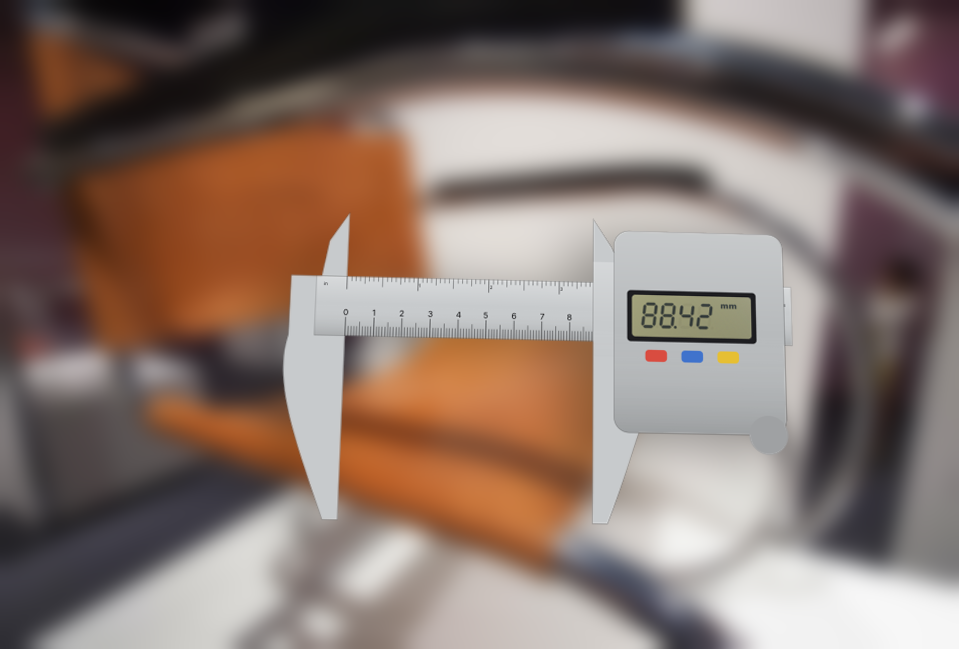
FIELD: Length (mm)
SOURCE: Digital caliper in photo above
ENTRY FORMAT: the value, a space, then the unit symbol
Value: 88.42 mm
